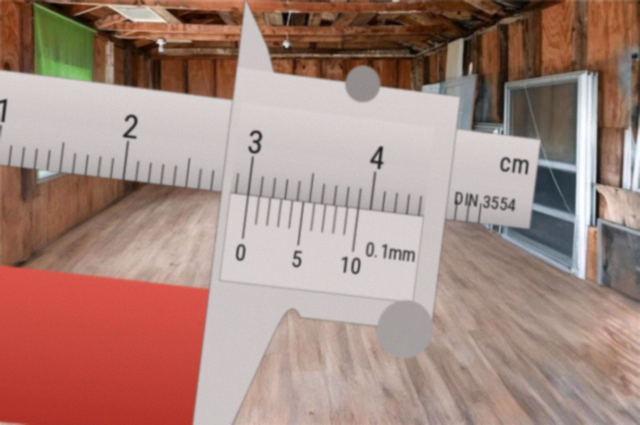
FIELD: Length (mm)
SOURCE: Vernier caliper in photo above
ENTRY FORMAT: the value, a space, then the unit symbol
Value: 30.0 mm
